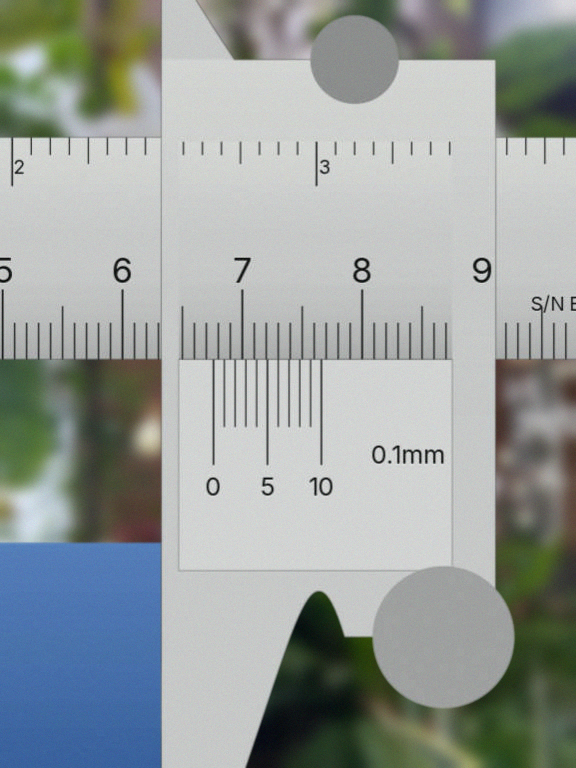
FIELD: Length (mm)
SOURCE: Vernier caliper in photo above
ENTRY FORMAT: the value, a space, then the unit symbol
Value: 67.6 mm
